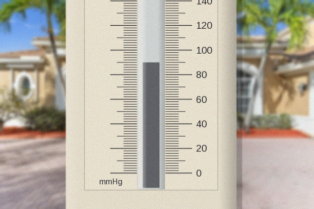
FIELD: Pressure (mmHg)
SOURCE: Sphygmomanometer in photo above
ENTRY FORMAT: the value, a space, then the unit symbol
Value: 90 mmHg
